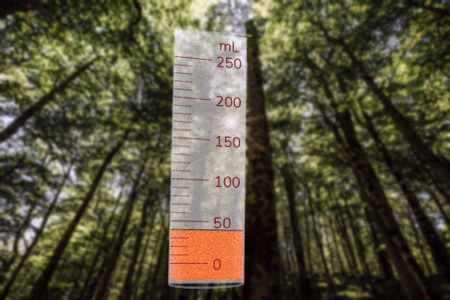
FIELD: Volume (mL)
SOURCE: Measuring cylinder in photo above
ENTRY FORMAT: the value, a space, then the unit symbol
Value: 40 mL
